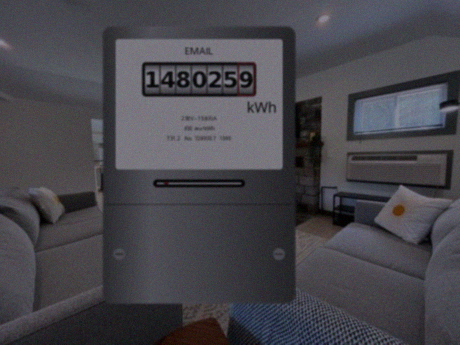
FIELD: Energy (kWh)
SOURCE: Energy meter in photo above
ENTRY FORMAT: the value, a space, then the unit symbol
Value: 148025.9 kWh
